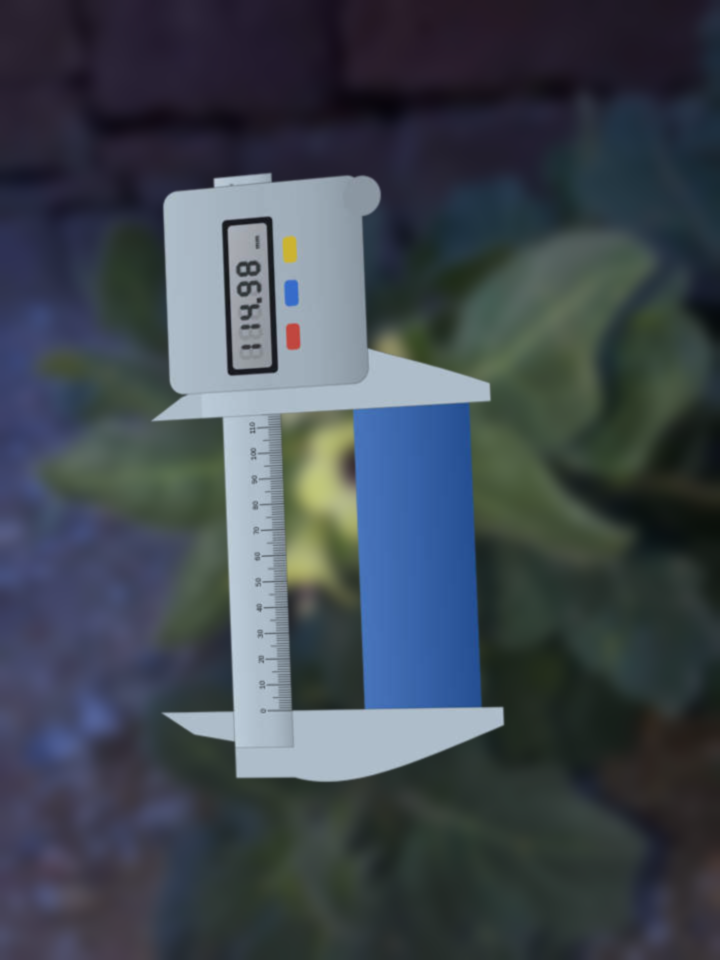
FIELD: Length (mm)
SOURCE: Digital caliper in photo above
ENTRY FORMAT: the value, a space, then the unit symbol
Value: 114.98 mm
